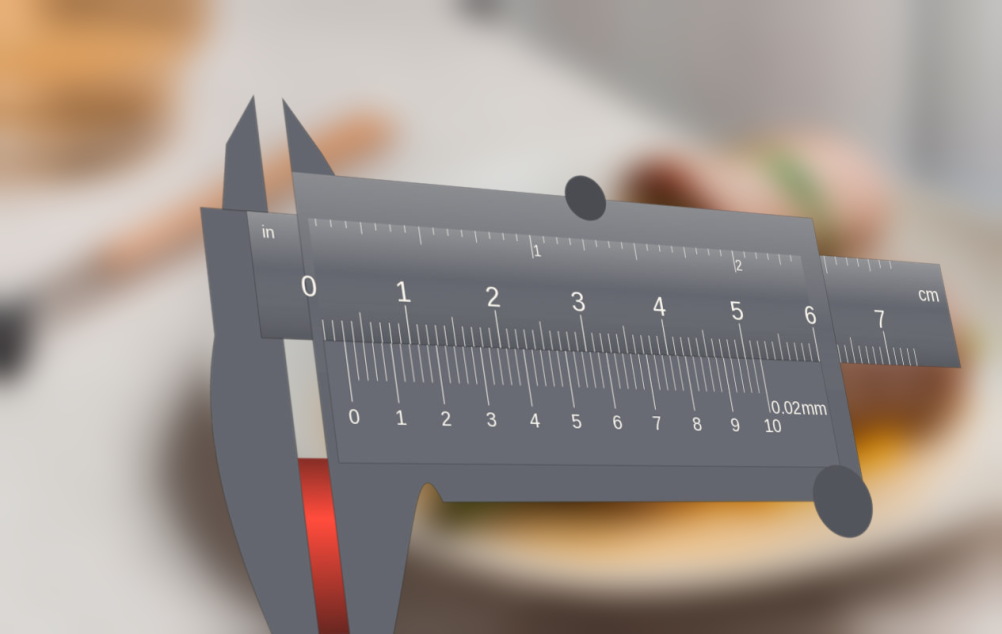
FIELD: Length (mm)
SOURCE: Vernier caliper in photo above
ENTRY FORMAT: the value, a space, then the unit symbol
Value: 3.0 mm
